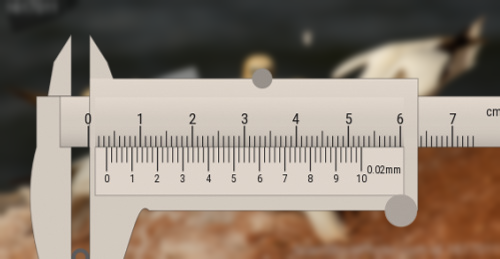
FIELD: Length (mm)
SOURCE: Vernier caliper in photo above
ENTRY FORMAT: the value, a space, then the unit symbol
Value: 3.5 mm
